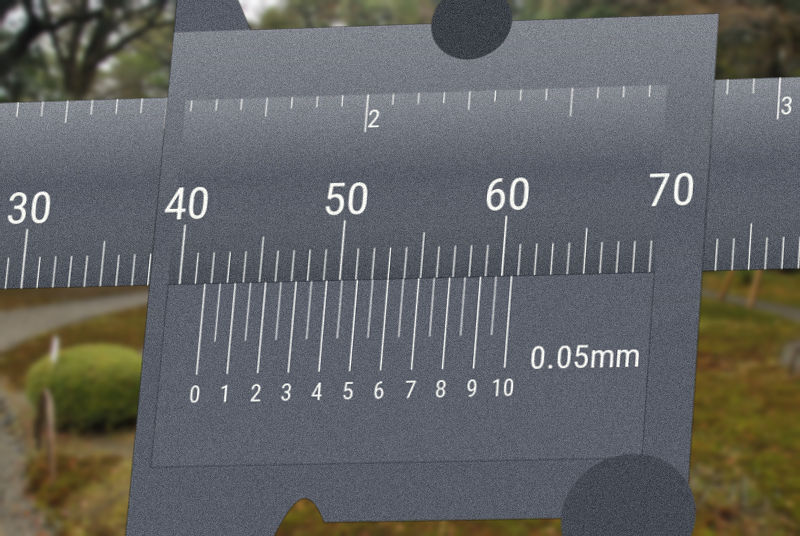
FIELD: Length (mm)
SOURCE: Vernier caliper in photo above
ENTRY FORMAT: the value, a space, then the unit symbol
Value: 41.6 mm
